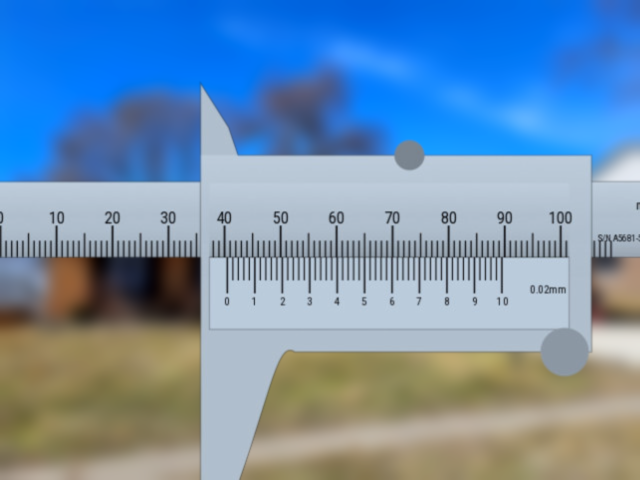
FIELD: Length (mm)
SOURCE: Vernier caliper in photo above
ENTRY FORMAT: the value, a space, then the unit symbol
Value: 40.5 mm
